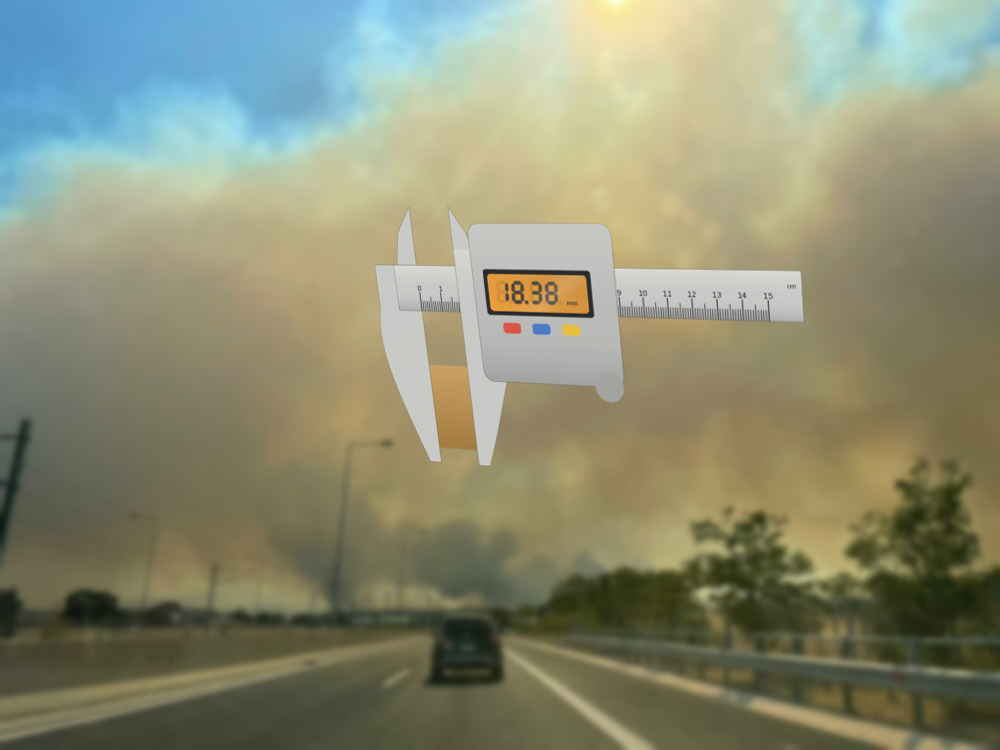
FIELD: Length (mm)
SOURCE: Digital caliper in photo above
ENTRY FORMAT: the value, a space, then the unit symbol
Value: 18.38 mm
